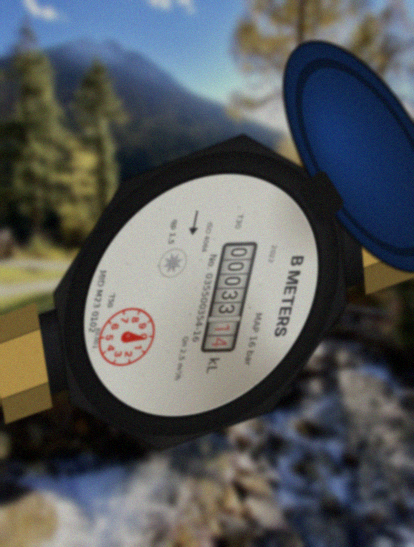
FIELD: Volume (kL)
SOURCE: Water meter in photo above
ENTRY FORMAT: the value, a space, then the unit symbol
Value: 33.140 kL
